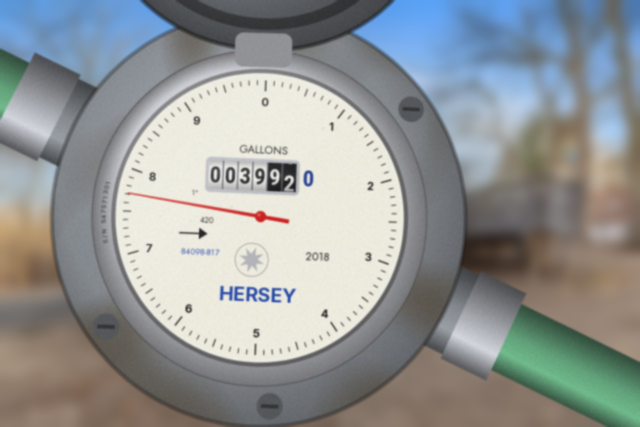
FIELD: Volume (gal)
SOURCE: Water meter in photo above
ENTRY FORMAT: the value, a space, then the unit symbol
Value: 39917.7 gal
